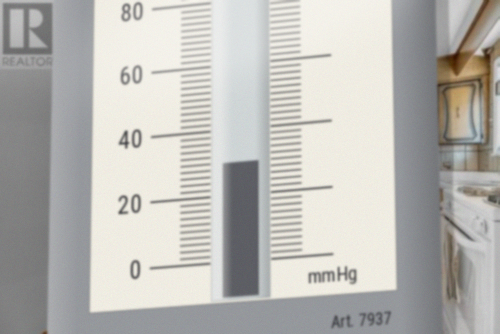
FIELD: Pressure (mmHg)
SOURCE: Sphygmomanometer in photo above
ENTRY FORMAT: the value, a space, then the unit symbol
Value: 30 mmHg
